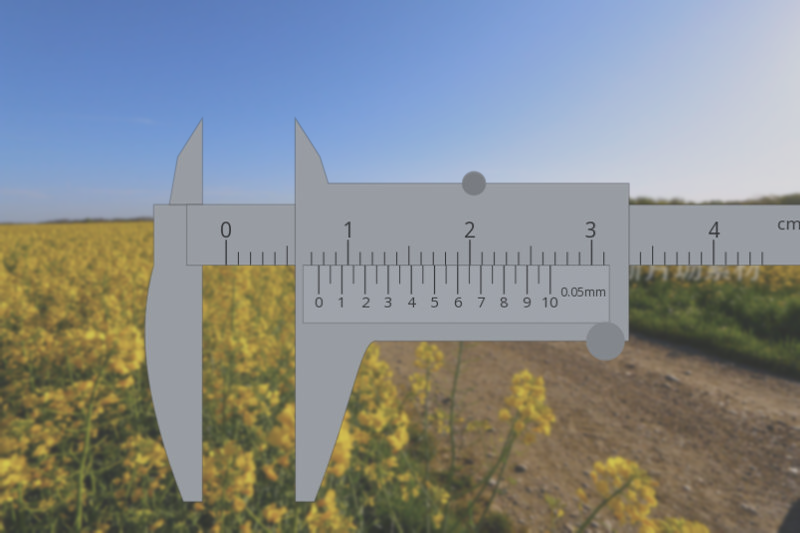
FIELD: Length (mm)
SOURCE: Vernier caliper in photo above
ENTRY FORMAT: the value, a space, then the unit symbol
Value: 7.6 mm
